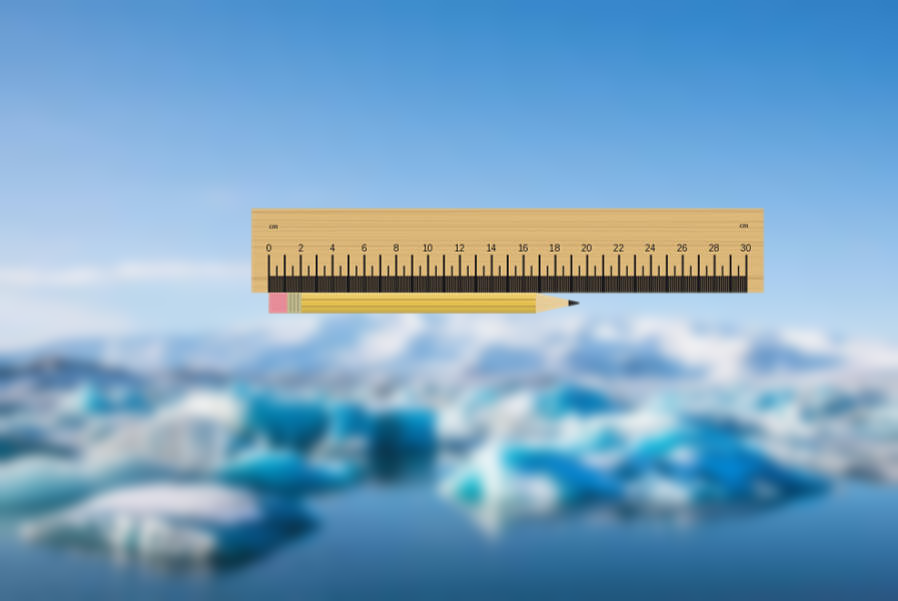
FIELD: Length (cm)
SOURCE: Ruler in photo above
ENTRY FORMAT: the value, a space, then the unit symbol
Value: 19.5 cm
